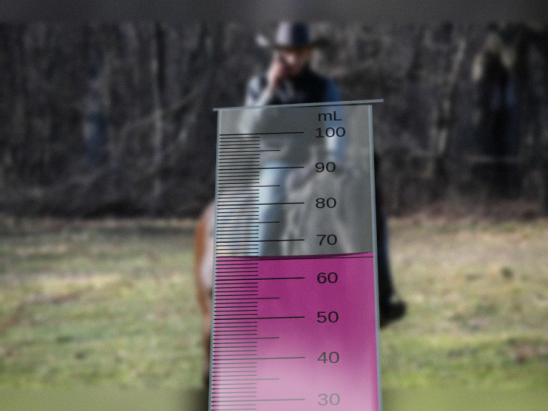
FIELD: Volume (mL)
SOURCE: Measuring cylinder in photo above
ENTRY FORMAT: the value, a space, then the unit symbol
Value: 65 mL
